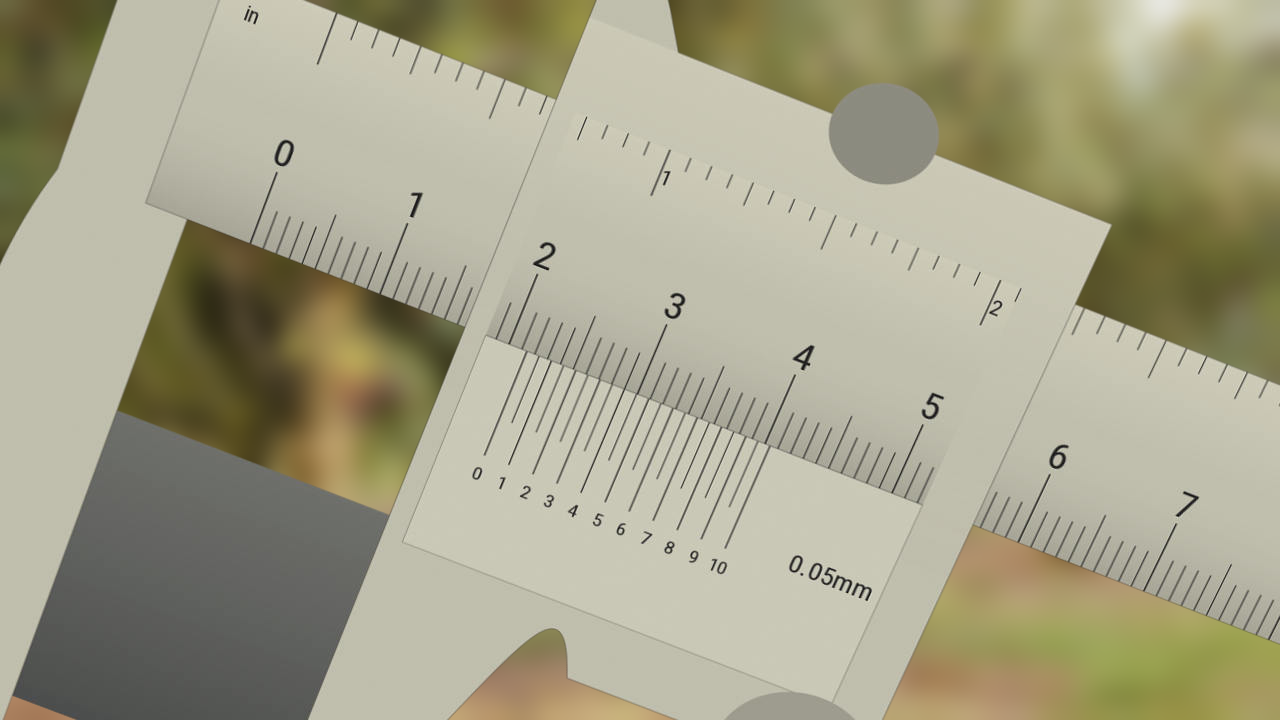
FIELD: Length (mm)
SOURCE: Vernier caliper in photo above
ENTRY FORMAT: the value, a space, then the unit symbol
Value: 21.4 mm
